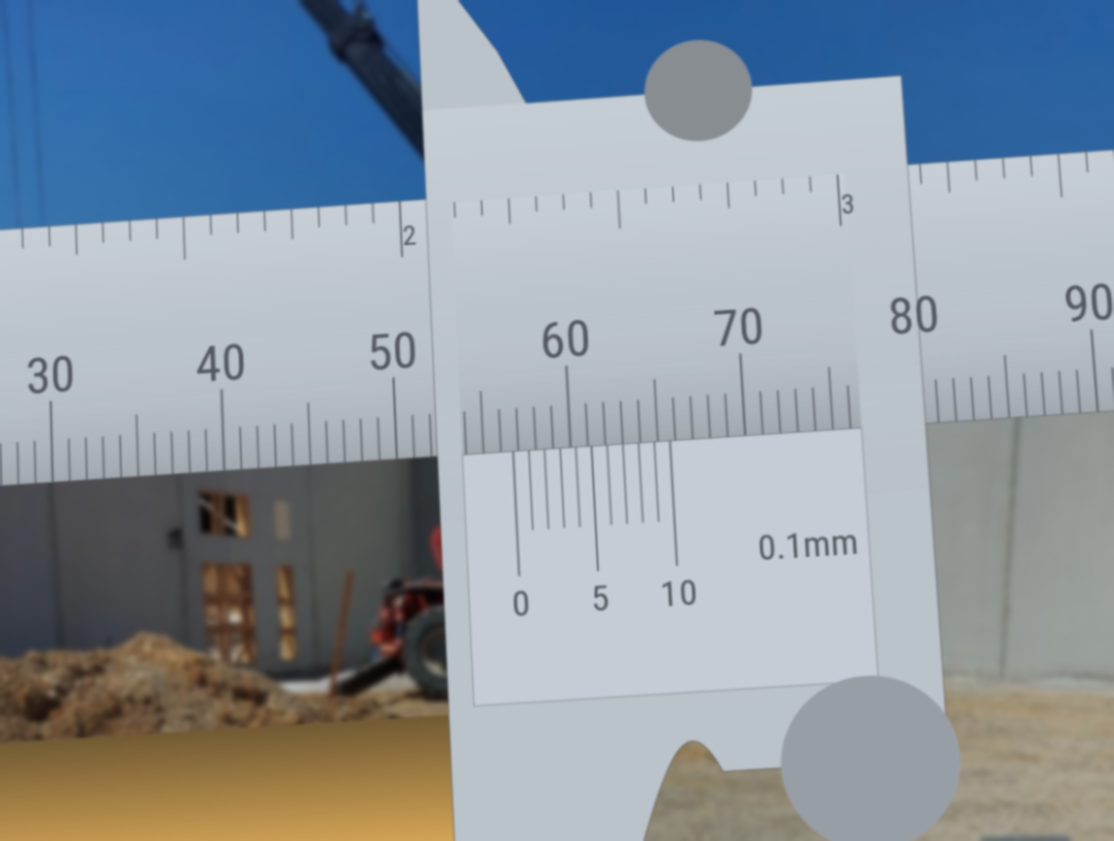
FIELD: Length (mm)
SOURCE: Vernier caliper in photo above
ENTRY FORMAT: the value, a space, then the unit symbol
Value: 56.7 mm
